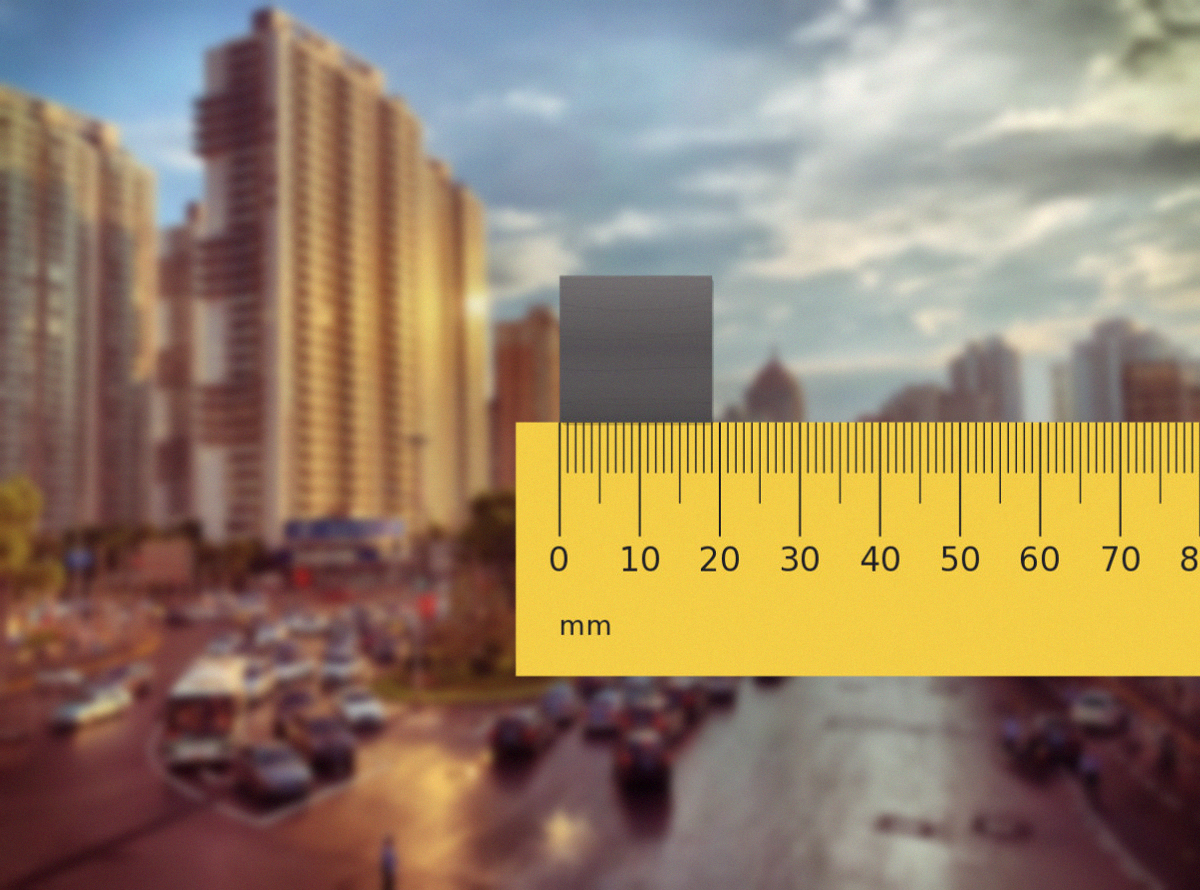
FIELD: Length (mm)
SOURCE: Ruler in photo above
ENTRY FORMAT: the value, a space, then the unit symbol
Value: 19 mm
